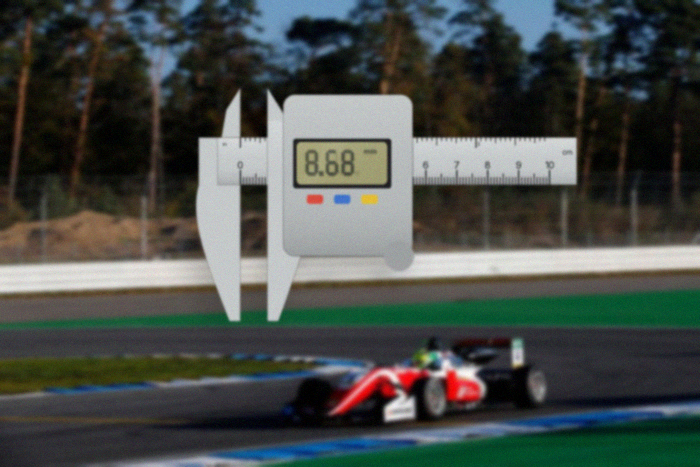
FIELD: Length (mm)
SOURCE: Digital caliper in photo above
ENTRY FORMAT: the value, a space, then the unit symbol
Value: 8.68 mm
